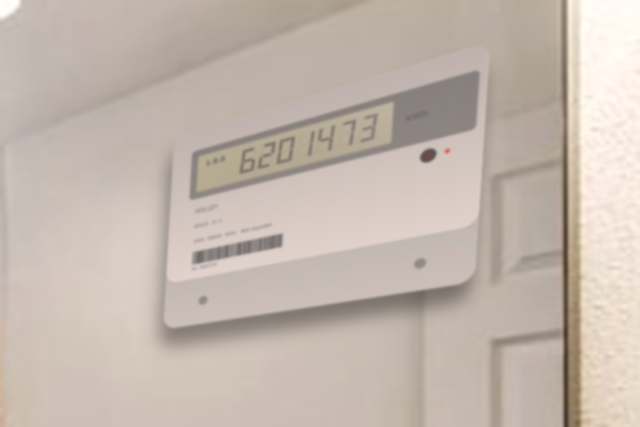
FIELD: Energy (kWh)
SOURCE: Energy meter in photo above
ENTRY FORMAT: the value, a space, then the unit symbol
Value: 6201473 kWh
